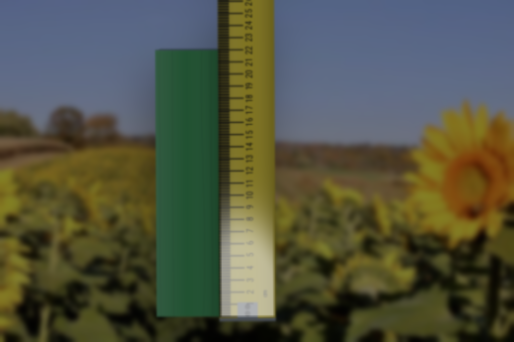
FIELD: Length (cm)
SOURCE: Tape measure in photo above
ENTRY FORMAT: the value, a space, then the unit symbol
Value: 22 cm
